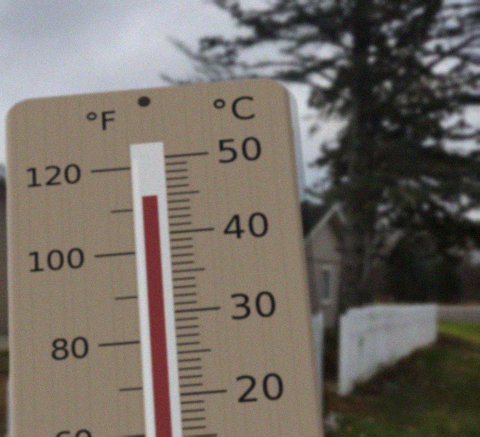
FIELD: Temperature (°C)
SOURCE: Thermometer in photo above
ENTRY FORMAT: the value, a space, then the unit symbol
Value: 45 °C
